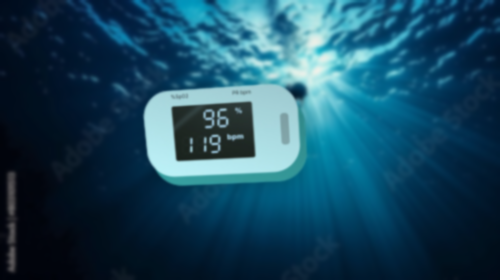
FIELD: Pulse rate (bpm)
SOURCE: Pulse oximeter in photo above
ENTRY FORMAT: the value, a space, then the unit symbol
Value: 119 bpm
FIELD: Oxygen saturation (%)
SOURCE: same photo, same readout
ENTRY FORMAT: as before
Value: 96 %
